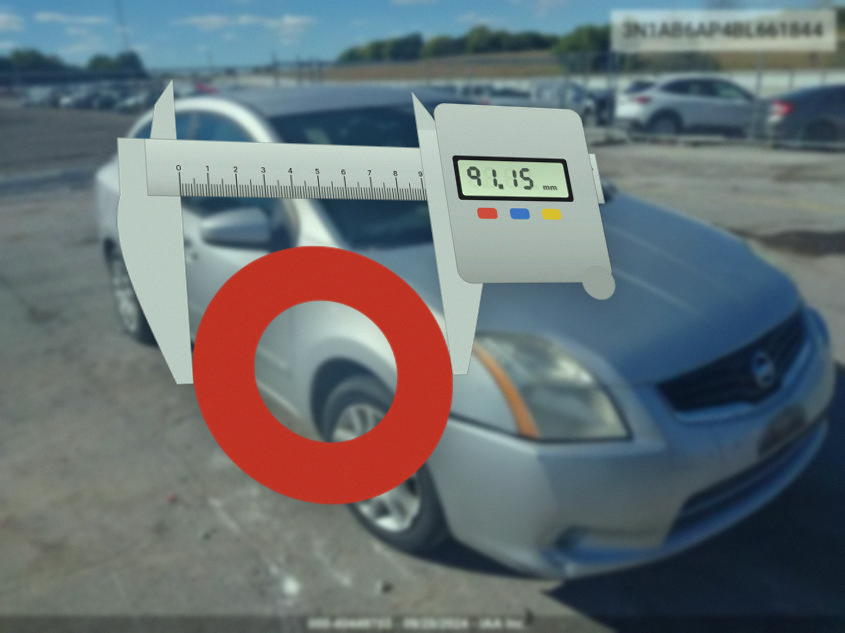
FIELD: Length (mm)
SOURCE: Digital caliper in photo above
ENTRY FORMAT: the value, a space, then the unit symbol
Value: 91.15 mm
